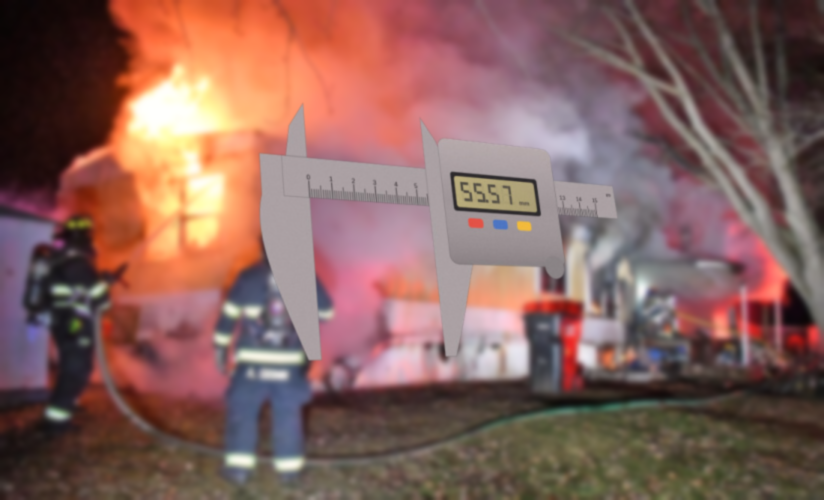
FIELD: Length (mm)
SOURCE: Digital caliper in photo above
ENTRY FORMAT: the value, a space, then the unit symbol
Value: 55.57 mm
